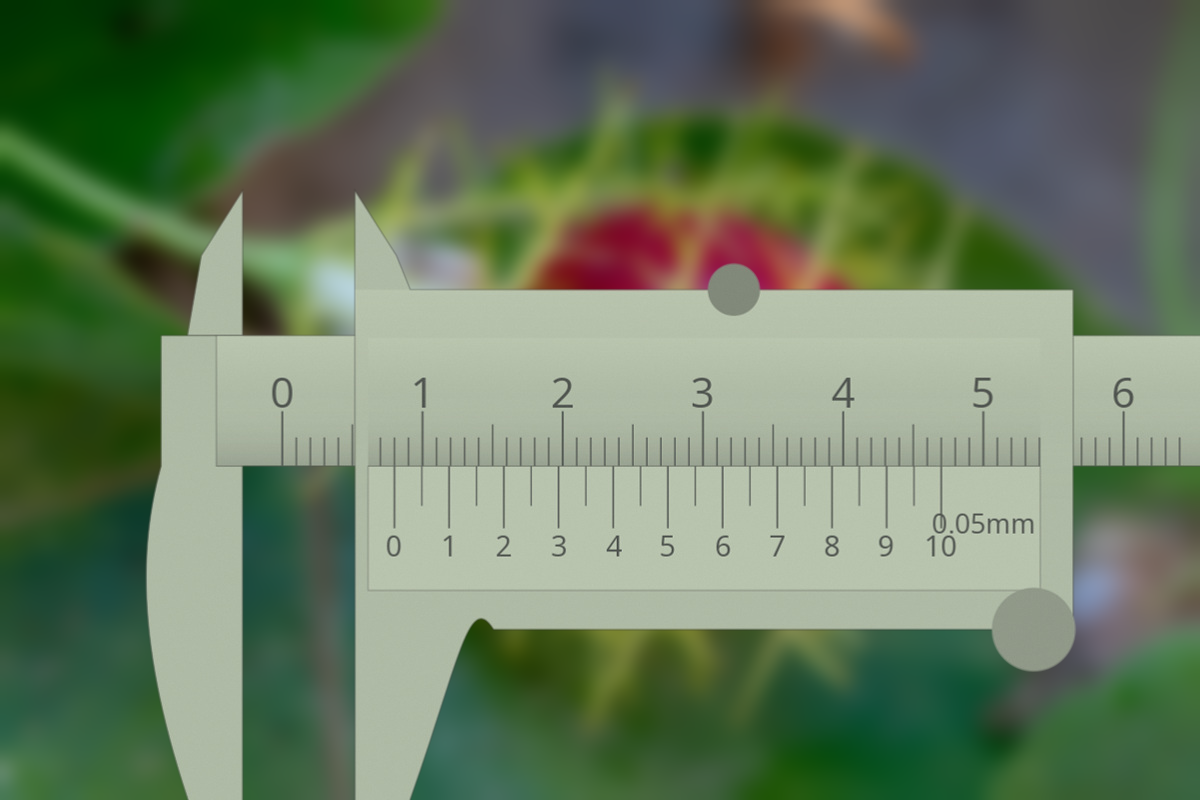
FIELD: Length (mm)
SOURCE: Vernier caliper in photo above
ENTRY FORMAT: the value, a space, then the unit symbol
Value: 8.0 mm
